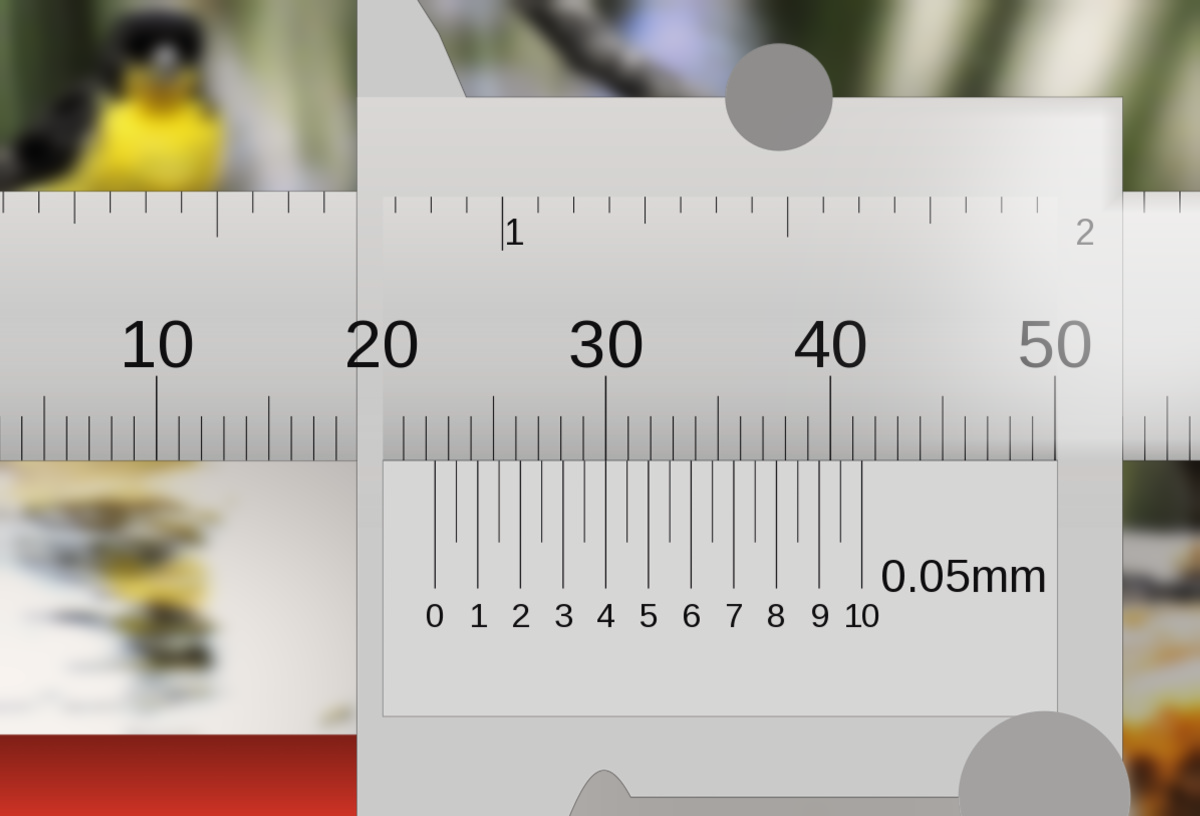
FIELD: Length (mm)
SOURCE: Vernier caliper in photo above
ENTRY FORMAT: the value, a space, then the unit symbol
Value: 22.4 mm
